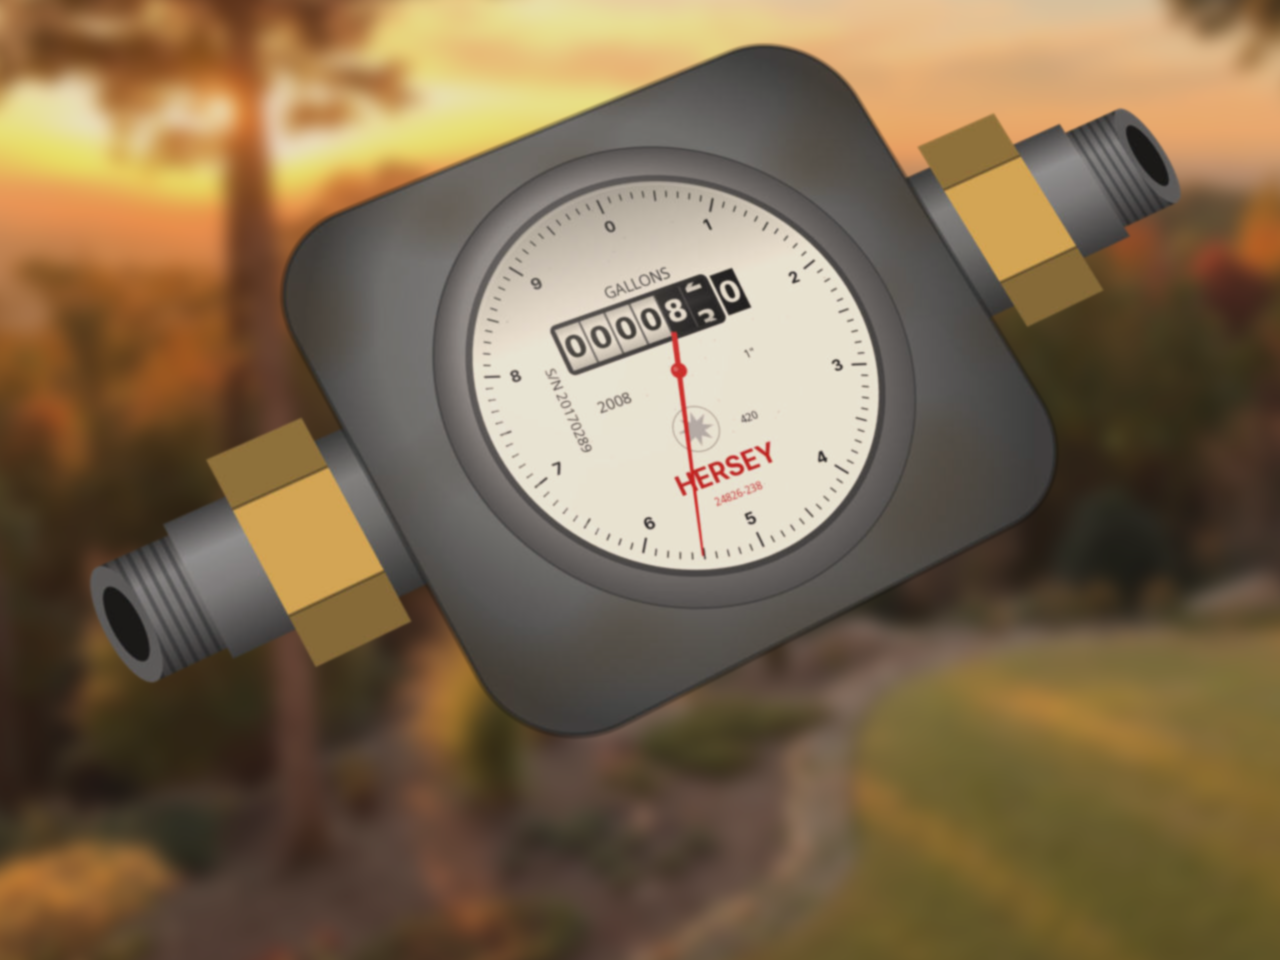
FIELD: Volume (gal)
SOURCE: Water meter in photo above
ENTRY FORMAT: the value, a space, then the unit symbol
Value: 825.5 gal
